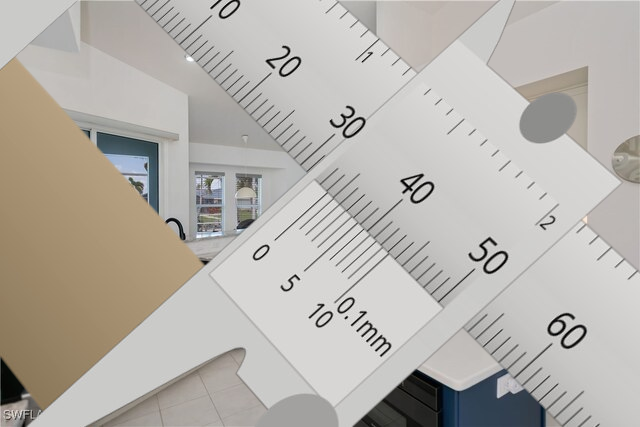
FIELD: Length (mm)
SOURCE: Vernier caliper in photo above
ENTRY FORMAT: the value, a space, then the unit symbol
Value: 34.2 mm
